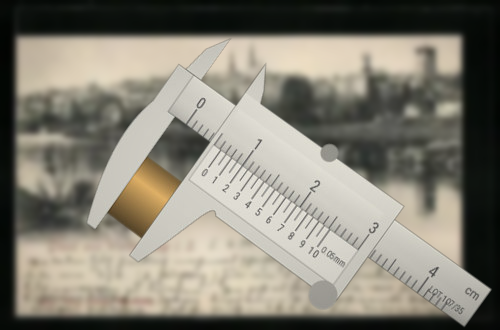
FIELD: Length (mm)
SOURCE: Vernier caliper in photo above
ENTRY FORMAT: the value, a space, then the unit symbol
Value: 6.2 mm
